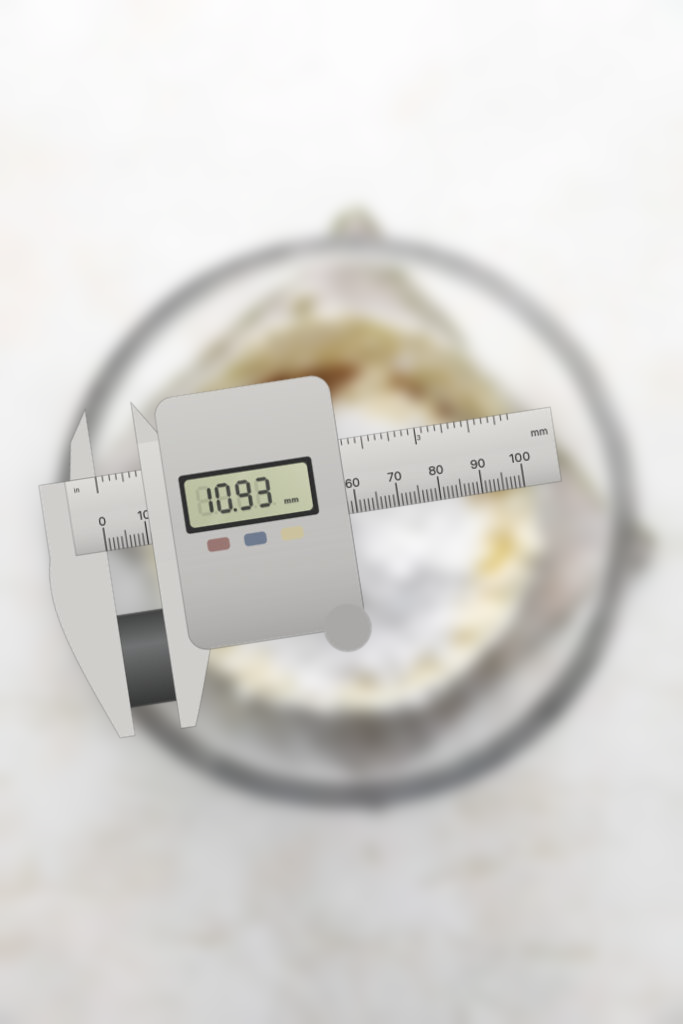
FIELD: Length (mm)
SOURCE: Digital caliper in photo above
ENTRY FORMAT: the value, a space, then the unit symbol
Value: 10.93 mm
